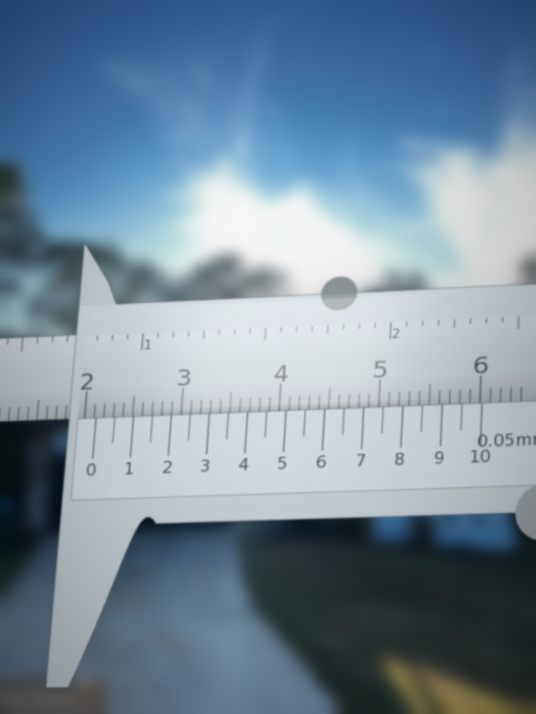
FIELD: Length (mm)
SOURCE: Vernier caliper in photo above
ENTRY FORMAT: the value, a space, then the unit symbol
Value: 21.2 mm
